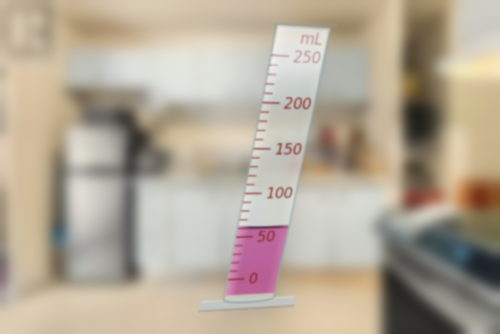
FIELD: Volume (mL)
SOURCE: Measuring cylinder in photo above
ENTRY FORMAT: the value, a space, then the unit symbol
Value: 60 mL
